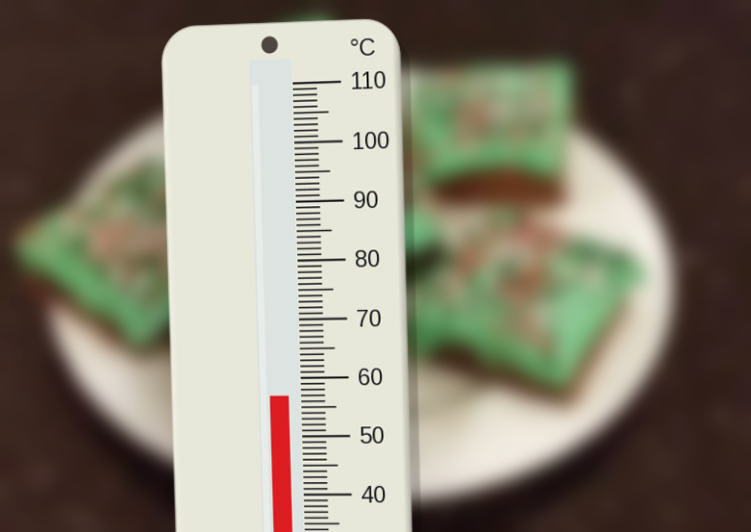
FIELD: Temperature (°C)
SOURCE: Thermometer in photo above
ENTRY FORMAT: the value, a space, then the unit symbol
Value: 57 °C
